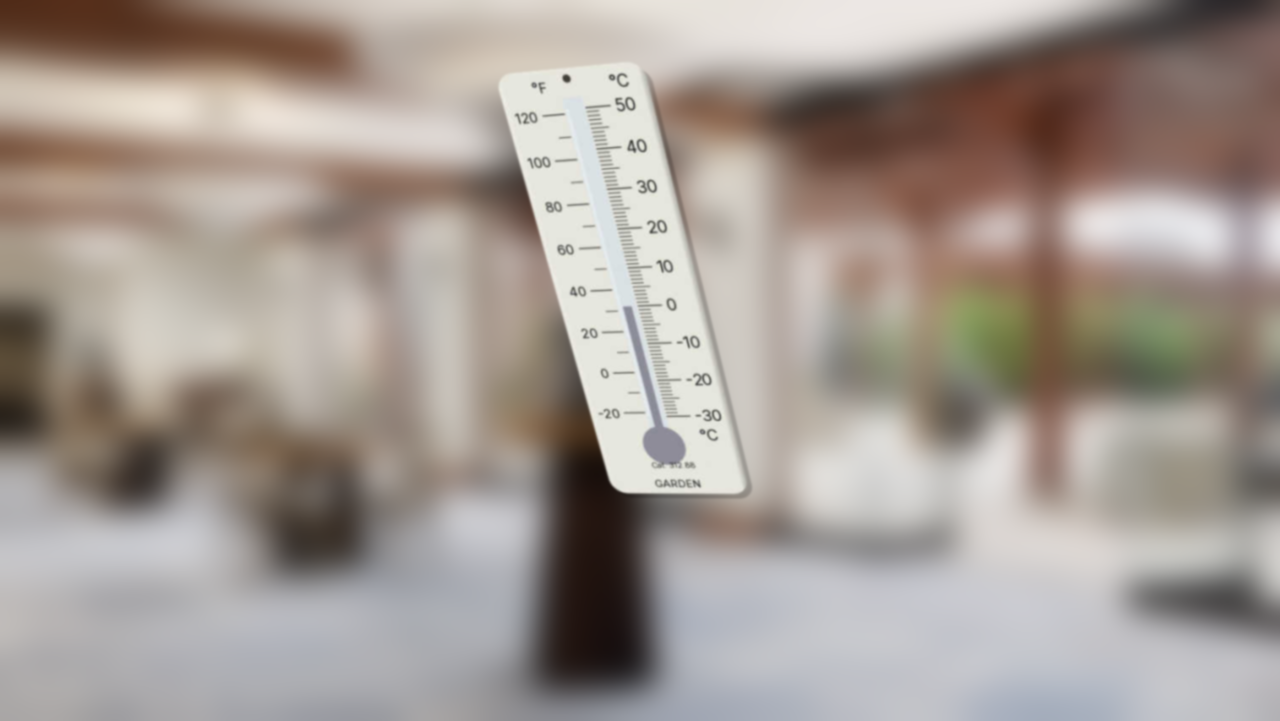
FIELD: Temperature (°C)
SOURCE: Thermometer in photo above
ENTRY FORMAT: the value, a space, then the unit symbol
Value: 0 °C
